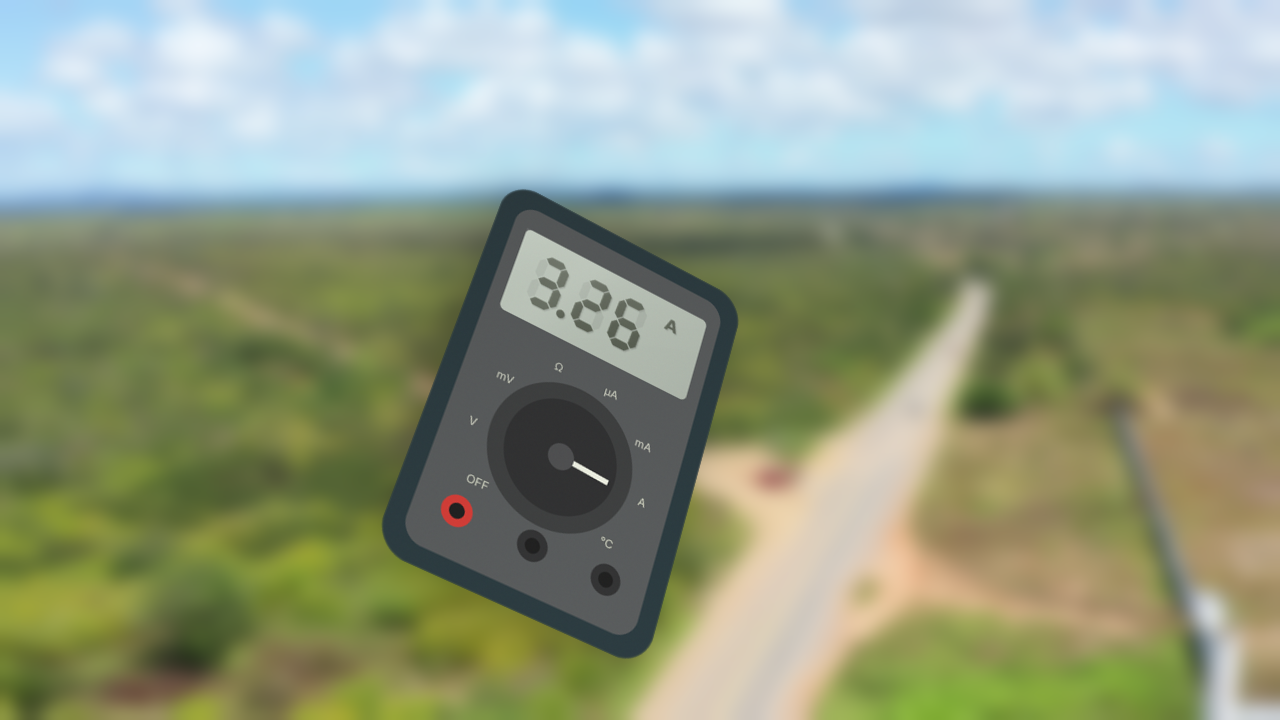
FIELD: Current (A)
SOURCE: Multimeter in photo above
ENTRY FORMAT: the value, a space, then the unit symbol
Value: 3.26 A
